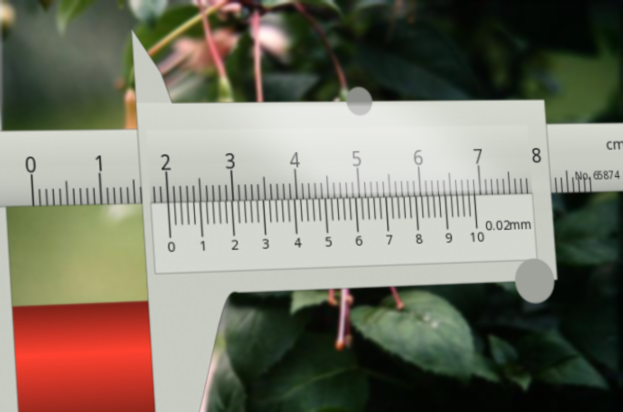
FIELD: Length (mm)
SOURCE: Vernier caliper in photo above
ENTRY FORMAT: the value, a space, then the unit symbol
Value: 20.0 mm
